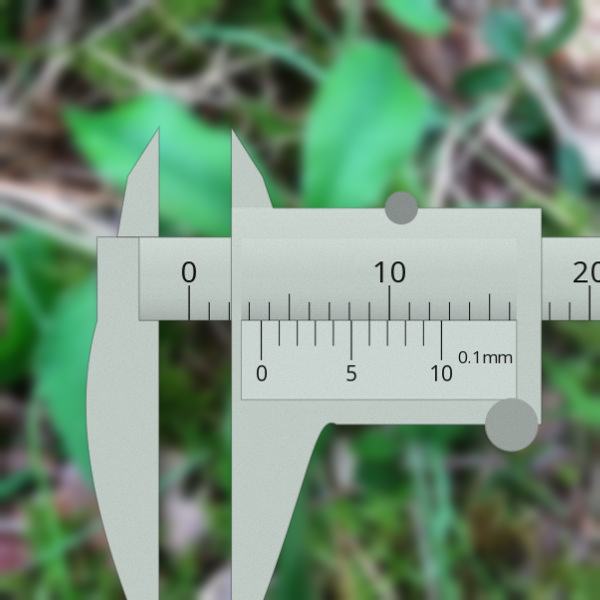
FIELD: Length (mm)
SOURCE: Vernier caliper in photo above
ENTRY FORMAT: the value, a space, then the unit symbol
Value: 3.6 mm
